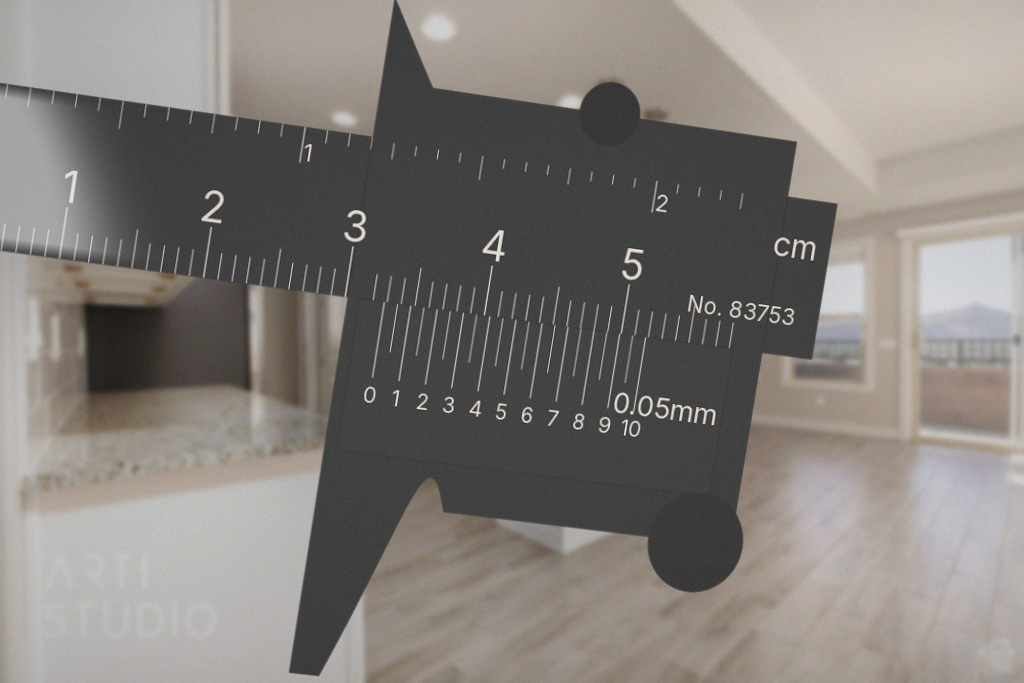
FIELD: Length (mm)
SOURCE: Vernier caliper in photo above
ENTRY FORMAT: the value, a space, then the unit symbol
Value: 32.8 mm
